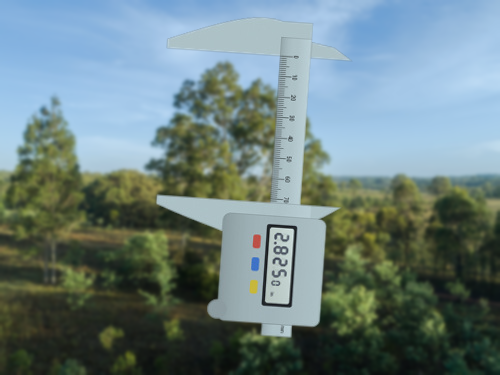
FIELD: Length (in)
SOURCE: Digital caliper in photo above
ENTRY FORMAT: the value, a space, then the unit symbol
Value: 2.8250 in
